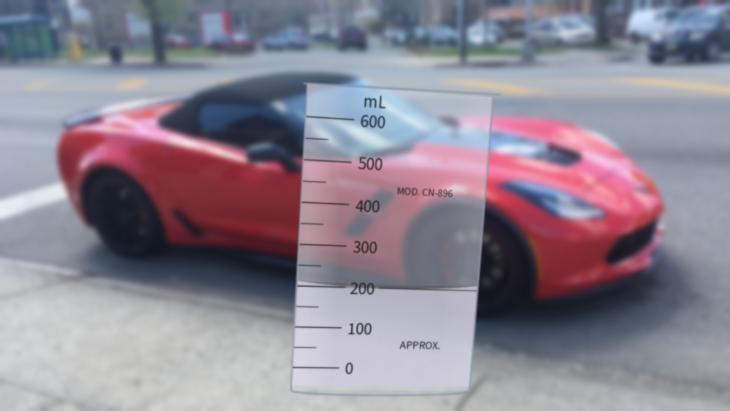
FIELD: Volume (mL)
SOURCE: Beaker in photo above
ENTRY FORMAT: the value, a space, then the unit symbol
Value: 200 mL
